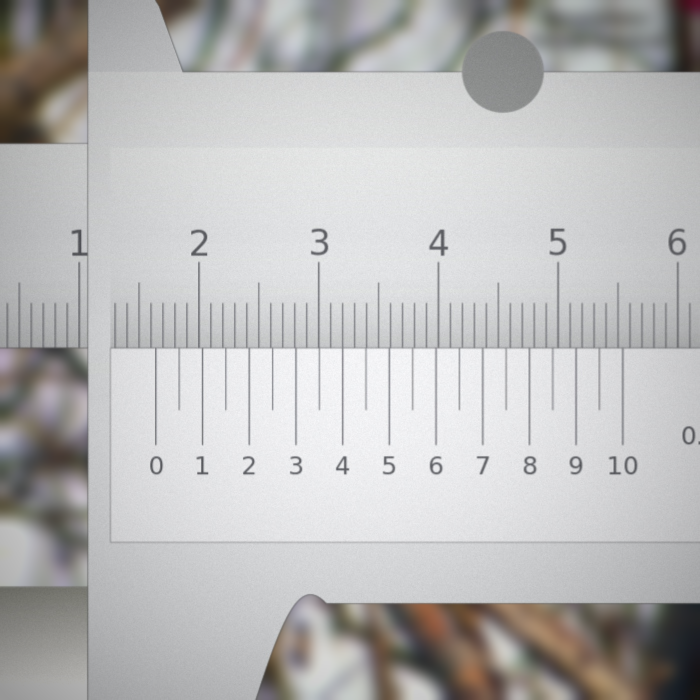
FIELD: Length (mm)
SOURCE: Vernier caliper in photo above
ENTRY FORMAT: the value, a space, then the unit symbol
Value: 16.4 mm
